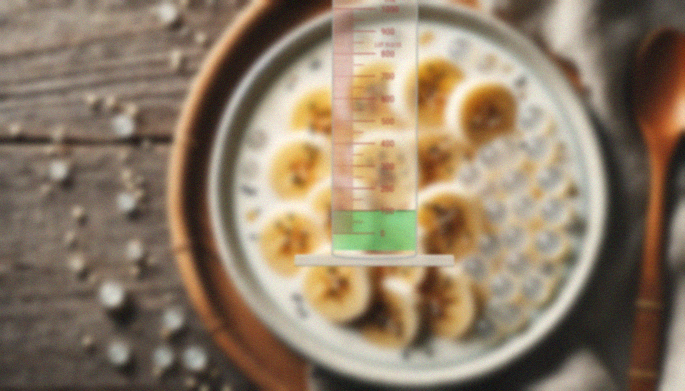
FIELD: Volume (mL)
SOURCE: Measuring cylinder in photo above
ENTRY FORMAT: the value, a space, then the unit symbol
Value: 100 mL
